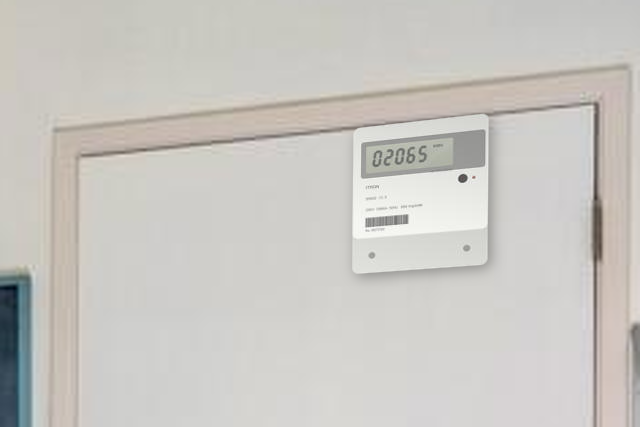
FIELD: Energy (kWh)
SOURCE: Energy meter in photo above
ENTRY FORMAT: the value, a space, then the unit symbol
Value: 2065 kWh
